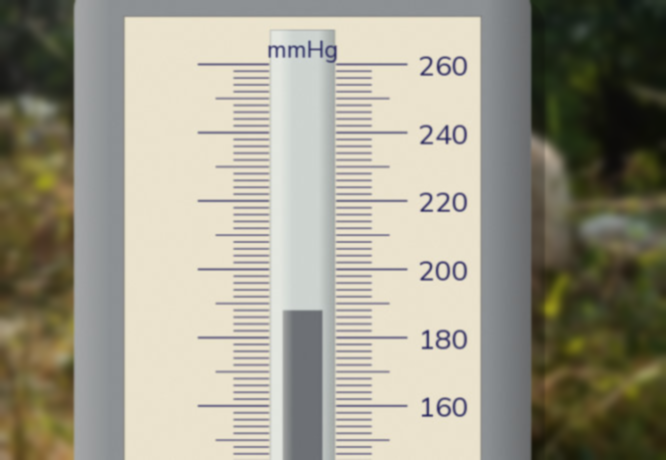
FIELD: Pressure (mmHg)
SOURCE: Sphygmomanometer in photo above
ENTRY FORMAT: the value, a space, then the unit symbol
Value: 188 mmHg
